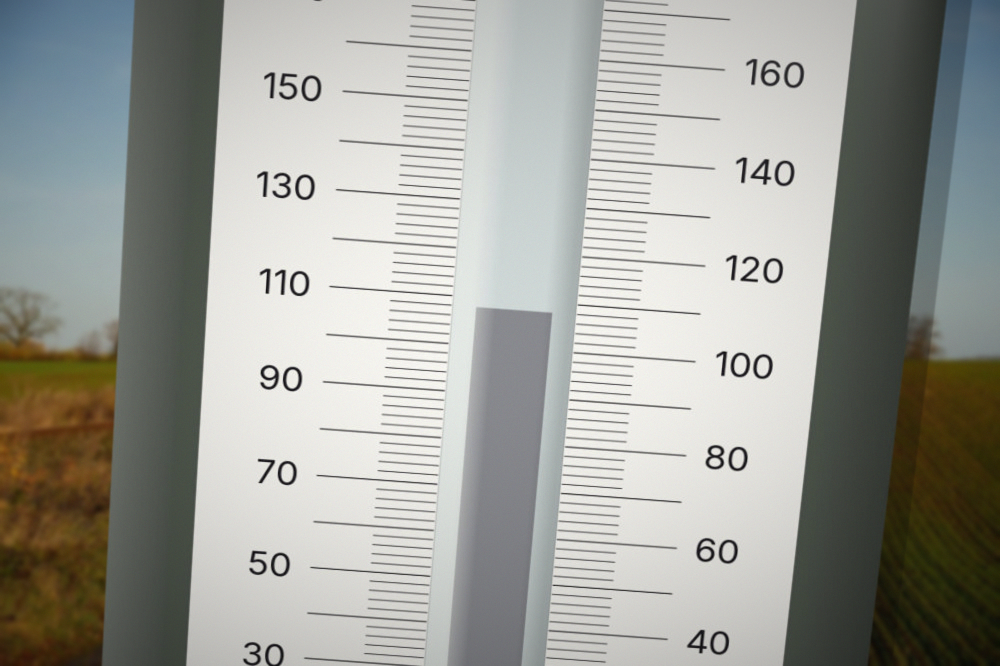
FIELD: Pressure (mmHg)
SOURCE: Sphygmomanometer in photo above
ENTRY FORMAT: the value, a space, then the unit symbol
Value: 108 mmHg
